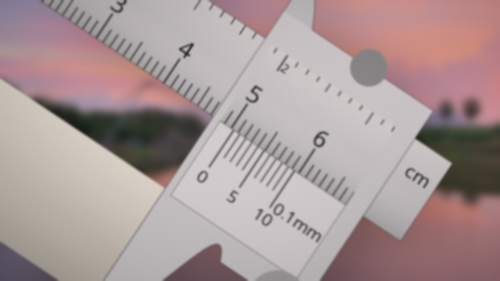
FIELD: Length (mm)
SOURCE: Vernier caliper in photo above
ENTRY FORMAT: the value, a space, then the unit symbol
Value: 50.4 mm
